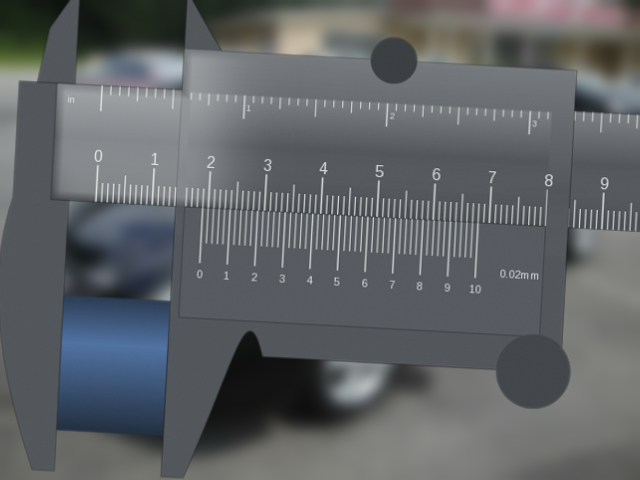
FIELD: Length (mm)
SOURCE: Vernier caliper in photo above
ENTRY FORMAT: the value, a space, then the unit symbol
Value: 19.0 mm
